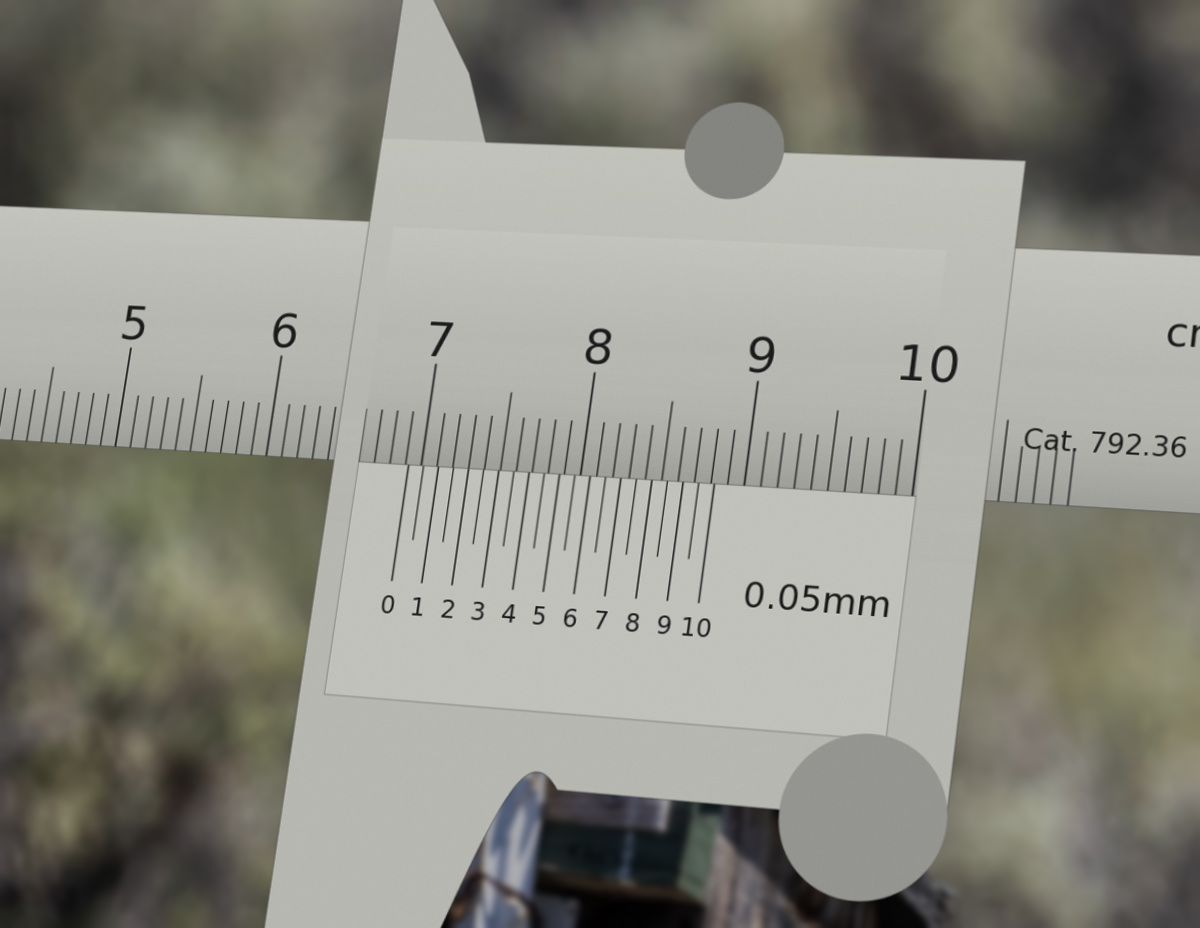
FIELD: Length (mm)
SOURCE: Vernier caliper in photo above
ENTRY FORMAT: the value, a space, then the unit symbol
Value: 69.2 mm
